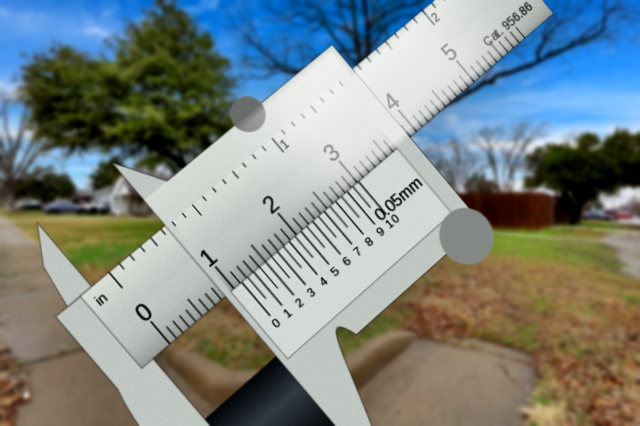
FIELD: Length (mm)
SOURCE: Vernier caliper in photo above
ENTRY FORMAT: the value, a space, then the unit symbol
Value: 11.2 mm
